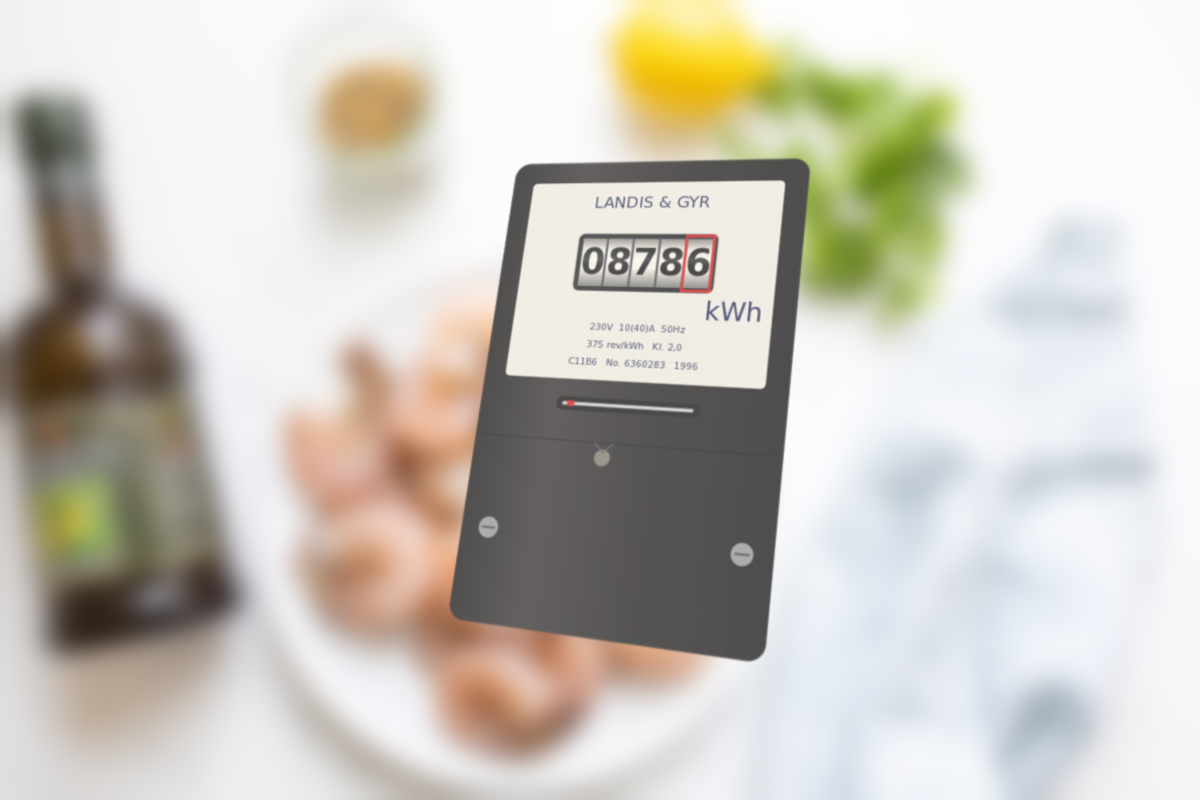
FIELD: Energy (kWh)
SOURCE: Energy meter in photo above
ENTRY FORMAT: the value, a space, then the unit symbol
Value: 878.6 kWh
